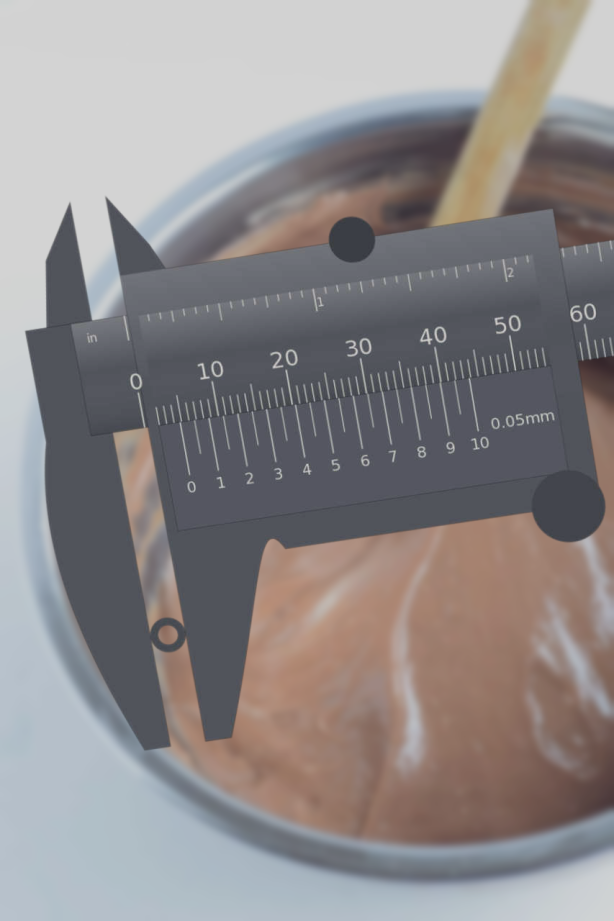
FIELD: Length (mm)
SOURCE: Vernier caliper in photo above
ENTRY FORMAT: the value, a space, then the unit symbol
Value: 4.8 mm
